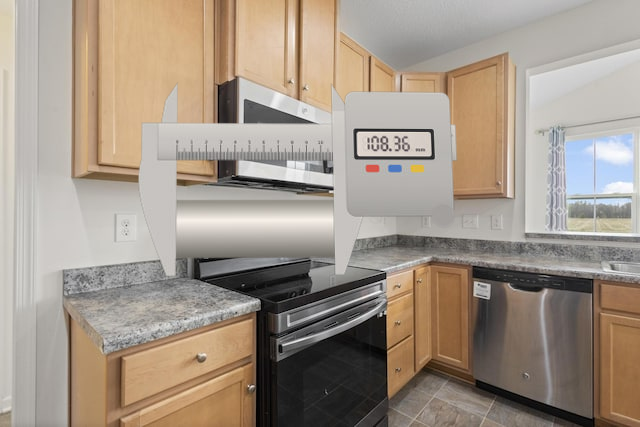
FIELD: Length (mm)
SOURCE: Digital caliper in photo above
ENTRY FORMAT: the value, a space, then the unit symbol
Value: 108.36 mm
